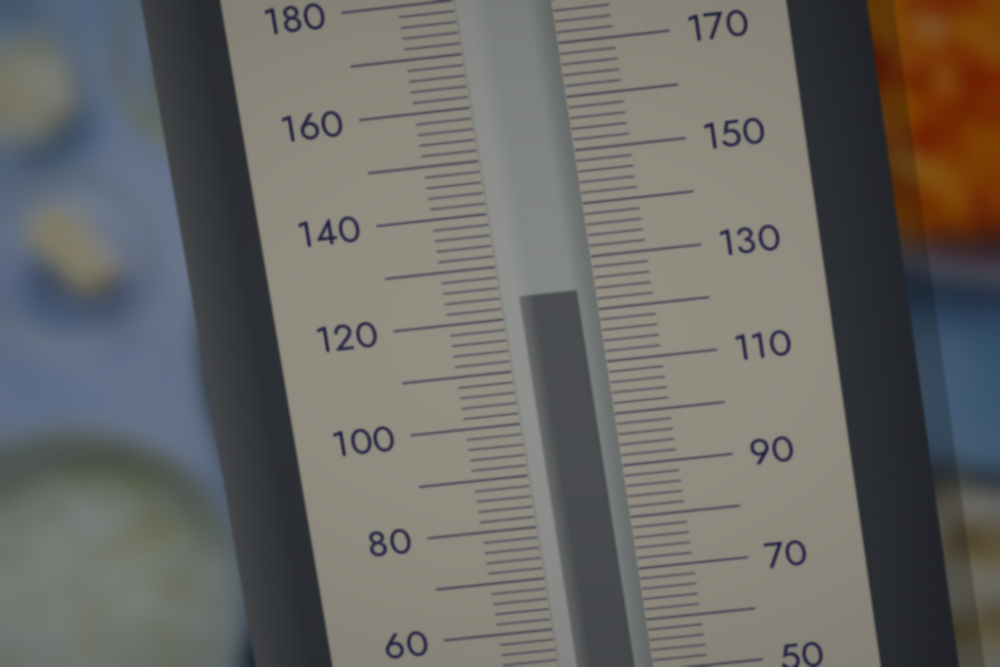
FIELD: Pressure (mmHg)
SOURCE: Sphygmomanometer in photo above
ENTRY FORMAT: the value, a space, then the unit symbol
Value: 124 mmHg
